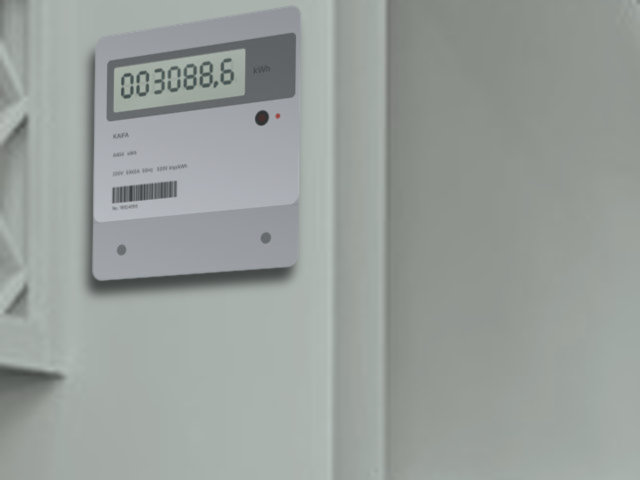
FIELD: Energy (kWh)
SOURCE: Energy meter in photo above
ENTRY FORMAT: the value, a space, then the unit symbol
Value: 3088.6 kWh
